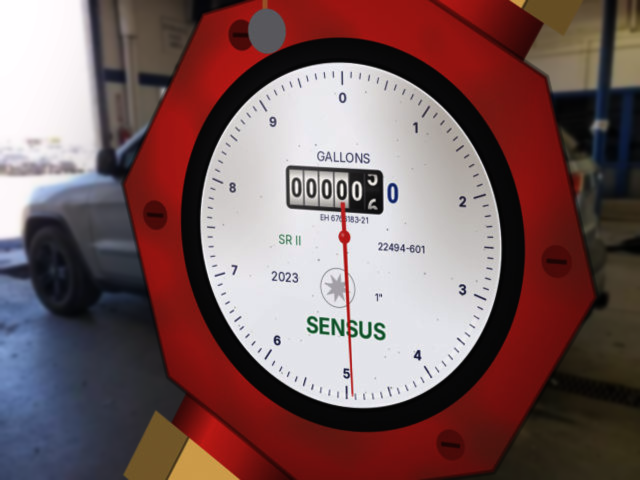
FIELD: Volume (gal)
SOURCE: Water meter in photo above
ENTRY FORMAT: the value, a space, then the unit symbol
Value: 54.9 gal
